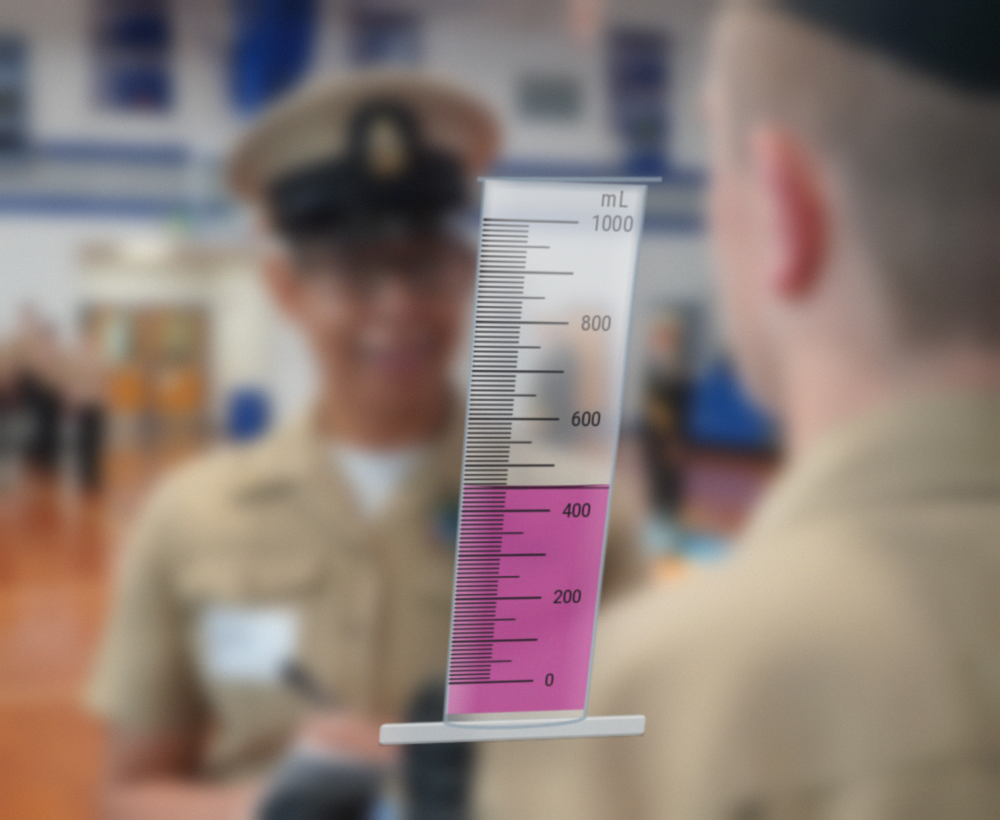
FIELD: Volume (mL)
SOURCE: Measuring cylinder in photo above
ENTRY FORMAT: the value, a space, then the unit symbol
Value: 450 mL
